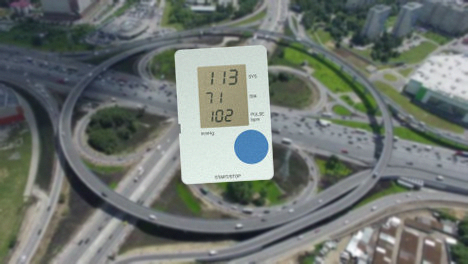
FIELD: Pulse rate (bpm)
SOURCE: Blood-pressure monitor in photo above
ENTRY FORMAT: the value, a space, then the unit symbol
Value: 102 bpm
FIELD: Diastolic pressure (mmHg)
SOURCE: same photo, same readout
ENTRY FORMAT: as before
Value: 71 mmHg
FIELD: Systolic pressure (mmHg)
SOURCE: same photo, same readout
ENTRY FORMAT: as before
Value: 113 mmHg
